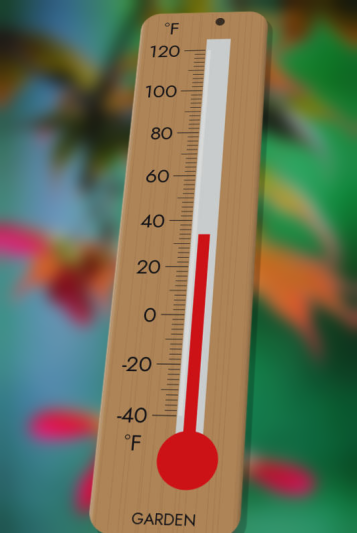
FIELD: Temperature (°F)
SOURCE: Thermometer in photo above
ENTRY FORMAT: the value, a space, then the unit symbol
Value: 34 °F
